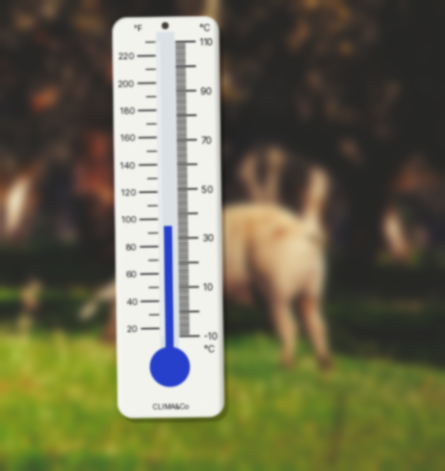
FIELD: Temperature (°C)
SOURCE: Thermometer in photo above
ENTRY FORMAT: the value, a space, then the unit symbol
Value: 35 °C
